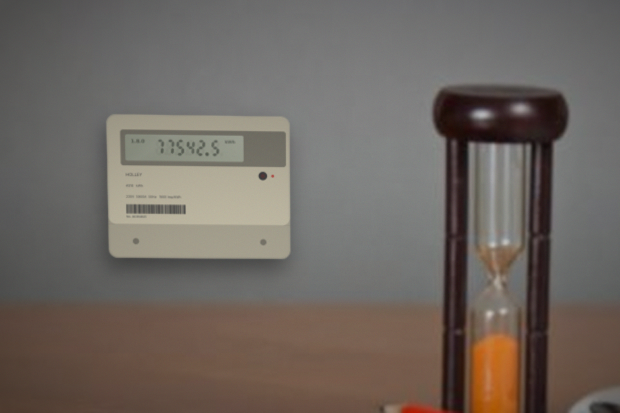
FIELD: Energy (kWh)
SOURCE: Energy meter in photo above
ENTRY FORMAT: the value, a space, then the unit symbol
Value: 77542.5 kWh
